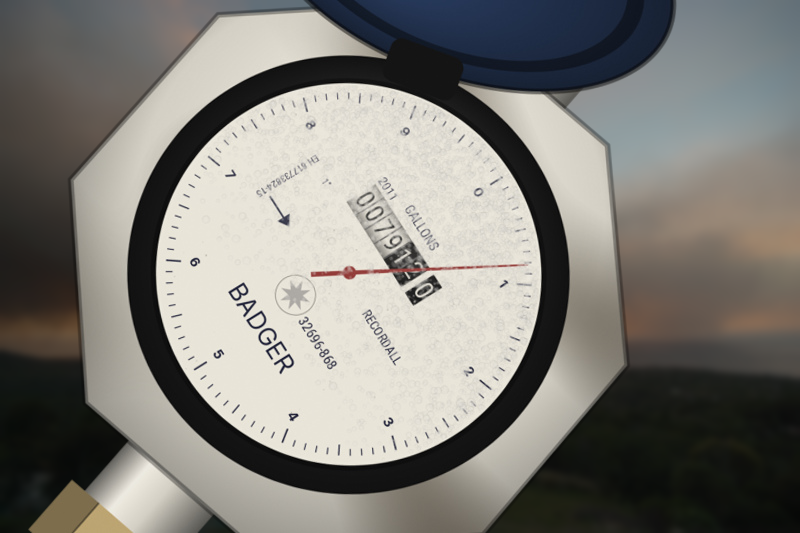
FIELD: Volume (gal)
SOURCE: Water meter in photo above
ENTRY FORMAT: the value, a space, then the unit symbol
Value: 79120.8 gal
